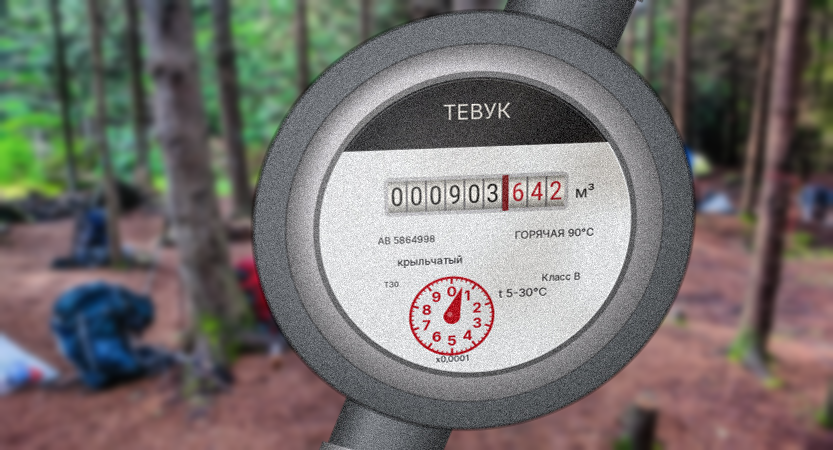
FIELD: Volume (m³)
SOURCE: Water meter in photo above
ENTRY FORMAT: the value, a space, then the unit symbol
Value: 903.6420 m³
